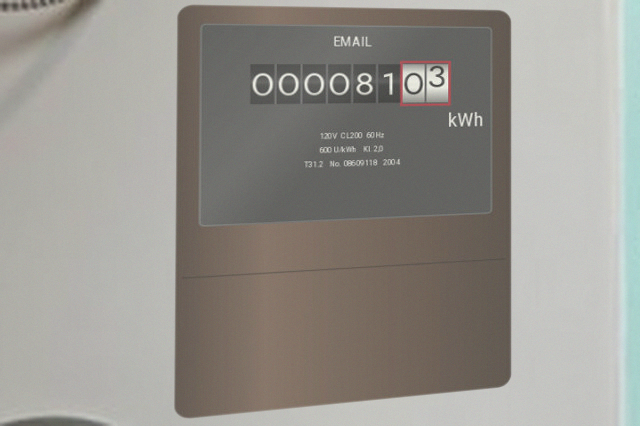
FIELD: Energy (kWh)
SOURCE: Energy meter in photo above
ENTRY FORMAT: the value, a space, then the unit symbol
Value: 81.03 kWh
